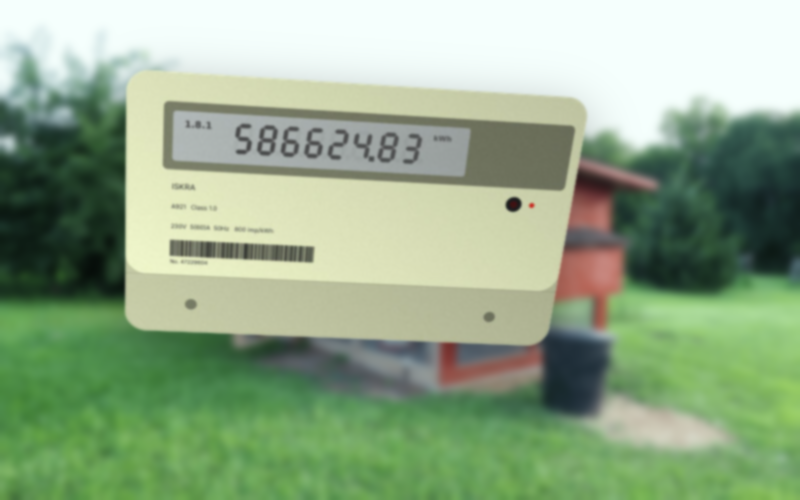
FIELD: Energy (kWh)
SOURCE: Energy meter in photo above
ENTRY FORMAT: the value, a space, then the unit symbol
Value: 586624.83 kWh
